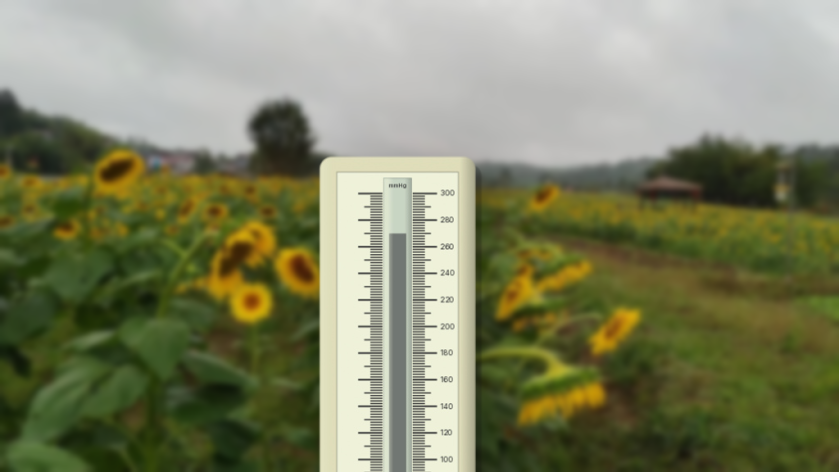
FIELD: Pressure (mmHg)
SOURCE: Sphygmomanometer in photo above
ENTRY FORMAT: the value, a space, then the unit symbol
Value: 270 mmHg
